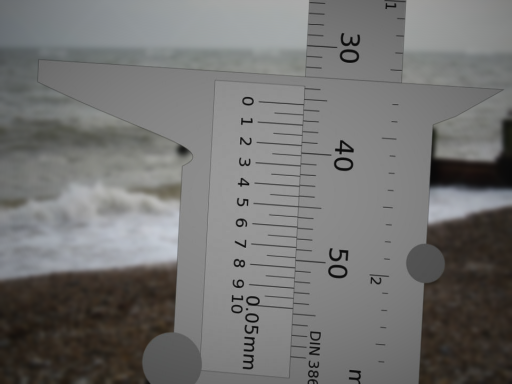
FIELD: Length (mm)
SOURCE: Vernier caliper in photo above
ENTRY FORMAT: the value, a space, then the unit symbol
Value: 35.5 mm
